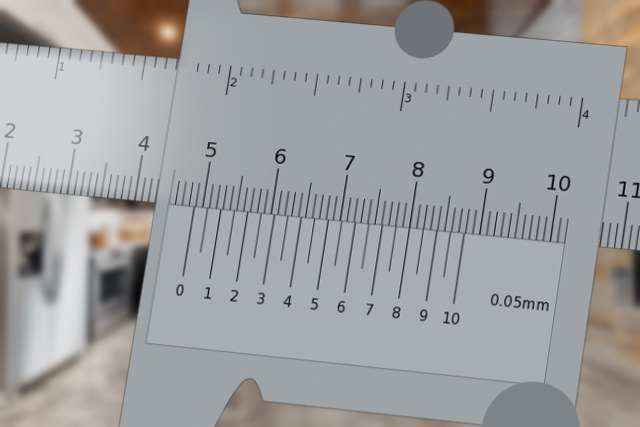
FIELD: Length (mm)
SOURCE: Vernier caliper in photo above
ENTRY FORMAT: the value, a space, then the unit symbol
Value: 48.8 mm
